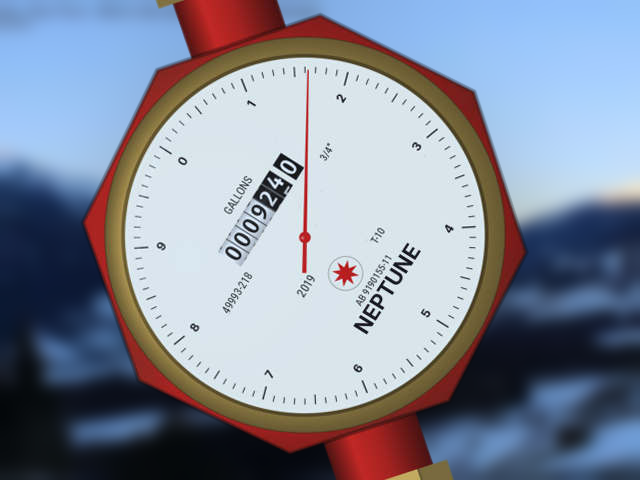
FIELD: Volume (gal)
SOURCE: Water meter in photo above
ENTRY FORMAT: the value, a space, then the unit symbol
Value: 9241.6 gal
